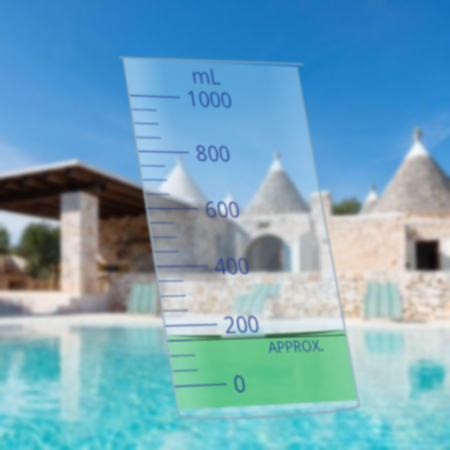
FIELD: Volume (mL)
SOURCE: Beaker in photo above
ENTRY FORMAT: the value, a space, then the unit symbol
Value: 150 mL
